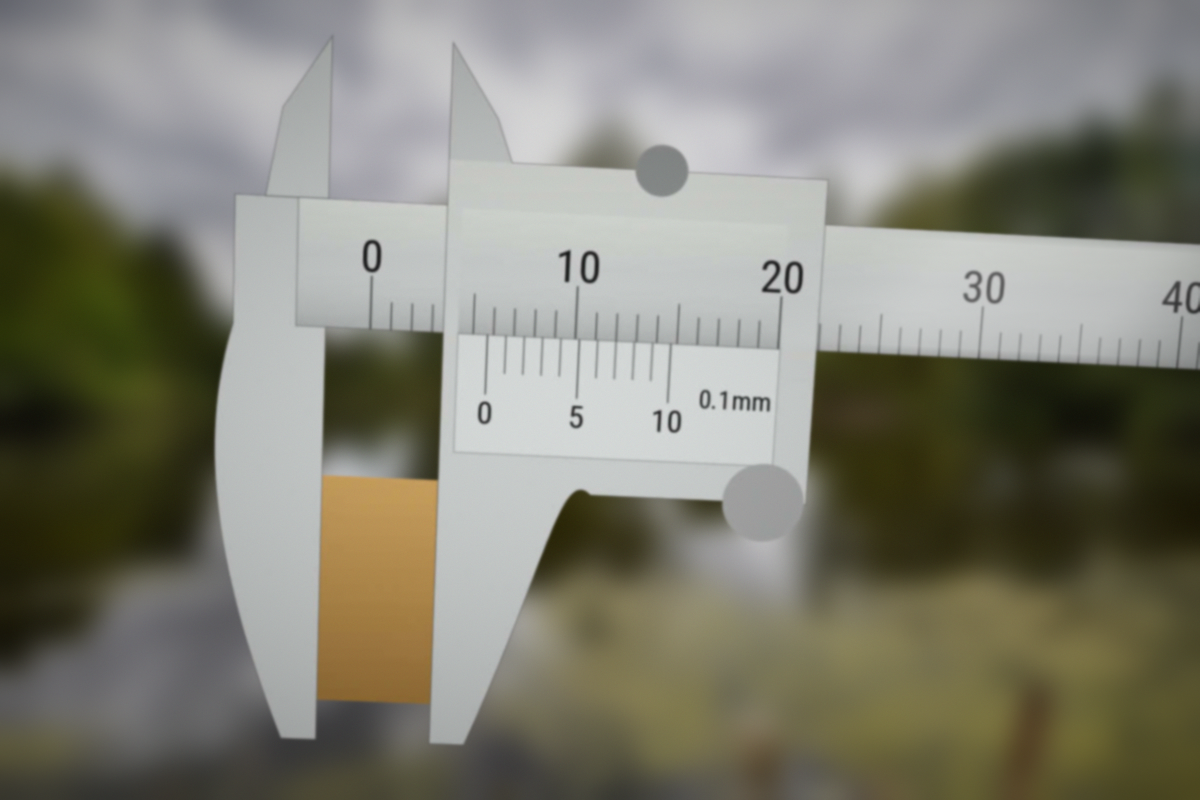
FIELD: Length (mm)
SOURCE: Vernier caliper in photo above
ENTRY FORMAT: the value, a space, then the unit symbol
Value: 5.7 mm
